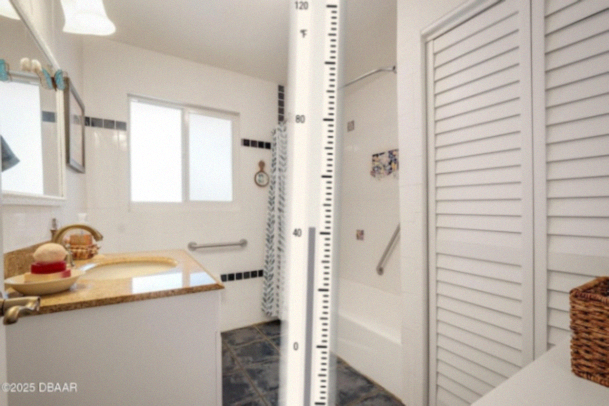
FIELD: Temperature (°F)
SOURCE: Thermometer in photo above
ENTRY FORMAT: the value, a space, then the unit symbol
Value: 42 °F
